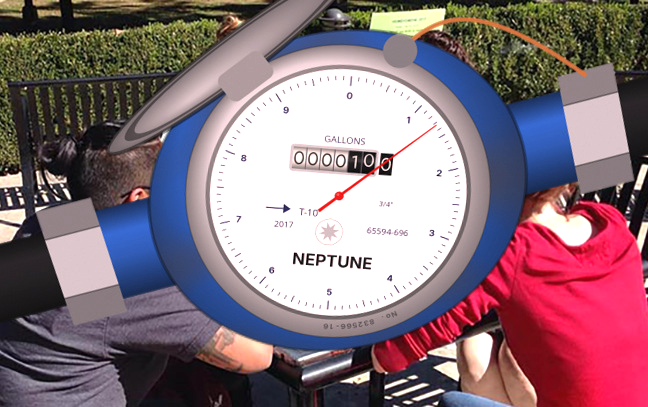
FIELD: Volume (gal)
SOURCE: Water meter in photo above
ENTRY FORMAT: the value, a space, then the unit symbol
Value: 101.3 gal
